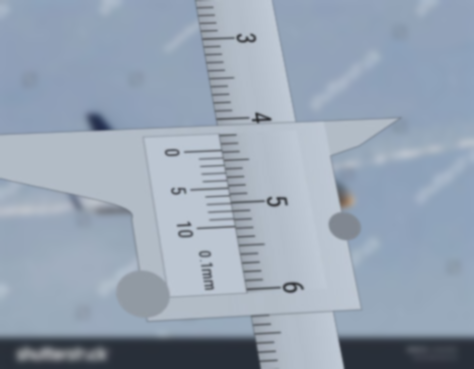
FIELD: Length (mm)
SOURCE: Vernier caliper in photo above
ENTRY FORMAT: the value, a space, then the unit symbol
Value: 43.8 mm
